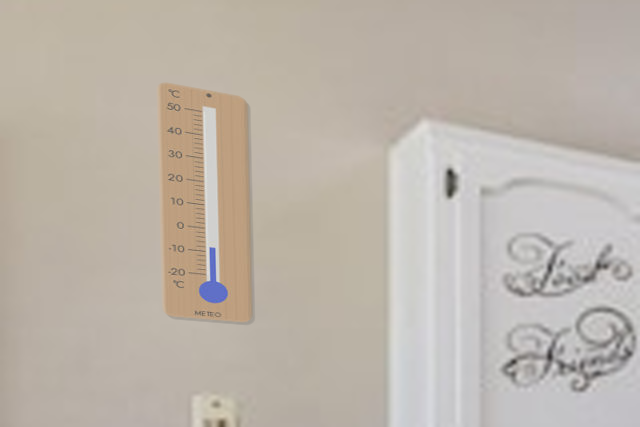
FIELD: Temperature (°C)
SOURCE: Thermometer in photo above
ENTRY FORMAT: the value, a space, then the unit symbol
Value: -8 °C
